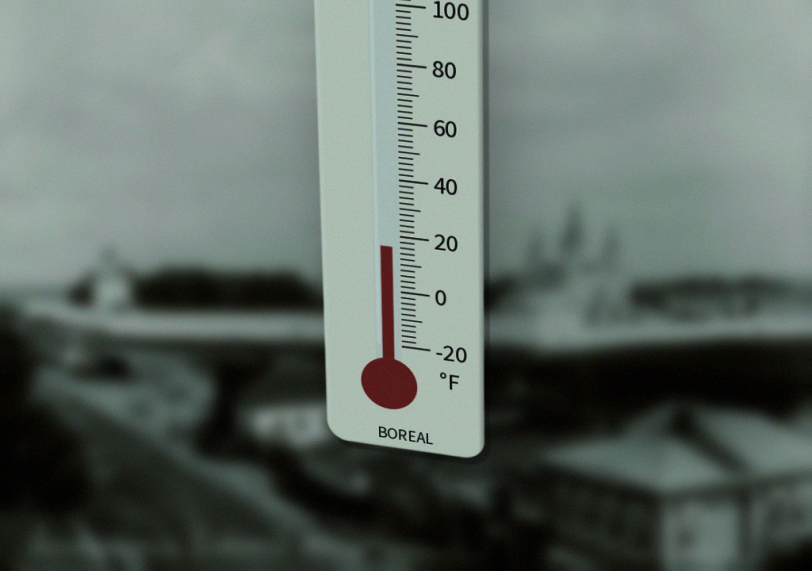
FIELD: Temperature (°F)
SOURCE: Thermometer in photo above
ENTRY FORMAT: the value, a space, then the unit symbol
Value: 16 °F
